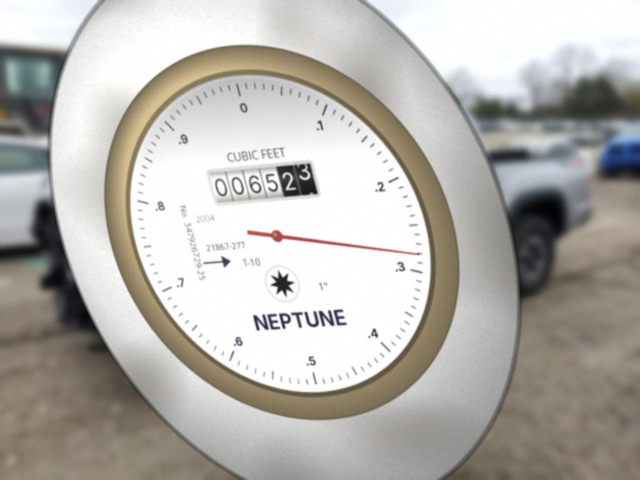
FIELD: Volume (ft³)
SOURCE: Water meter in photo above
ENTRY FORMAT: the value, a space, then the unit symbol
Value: 6523.28 ft³
